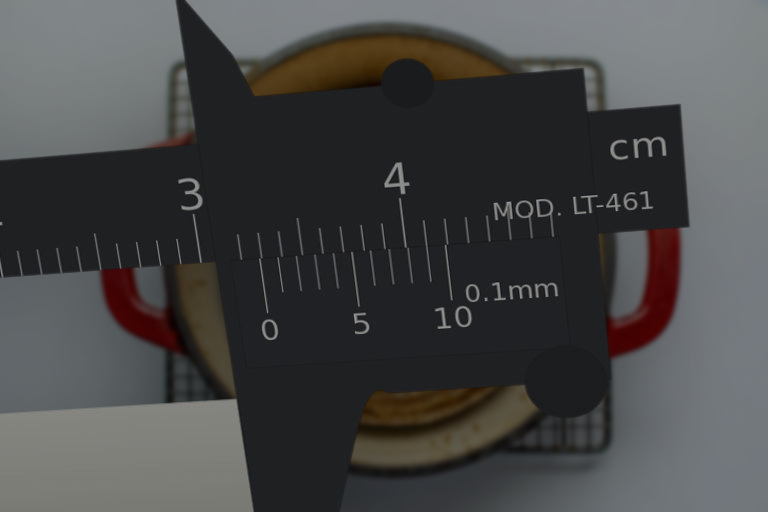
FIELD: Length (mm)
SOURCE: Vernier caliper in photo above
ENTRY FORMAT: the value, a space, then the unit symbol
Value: 32.9 mm
